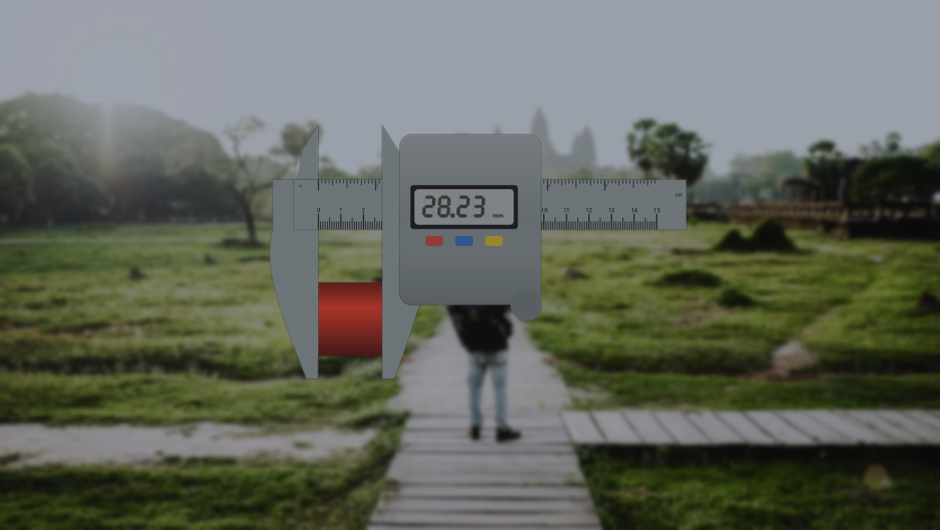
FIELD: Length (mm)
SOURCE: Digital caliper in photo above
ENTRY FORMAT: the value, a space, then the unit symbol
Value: 28.23 mm
